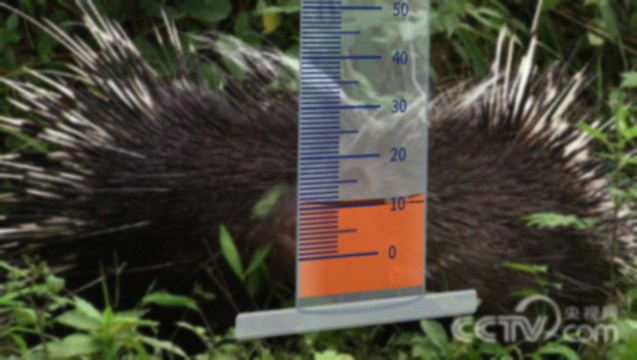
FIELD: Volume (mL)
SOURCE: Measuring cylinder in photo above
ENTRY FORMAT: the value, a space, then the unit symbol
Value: 10 mL
